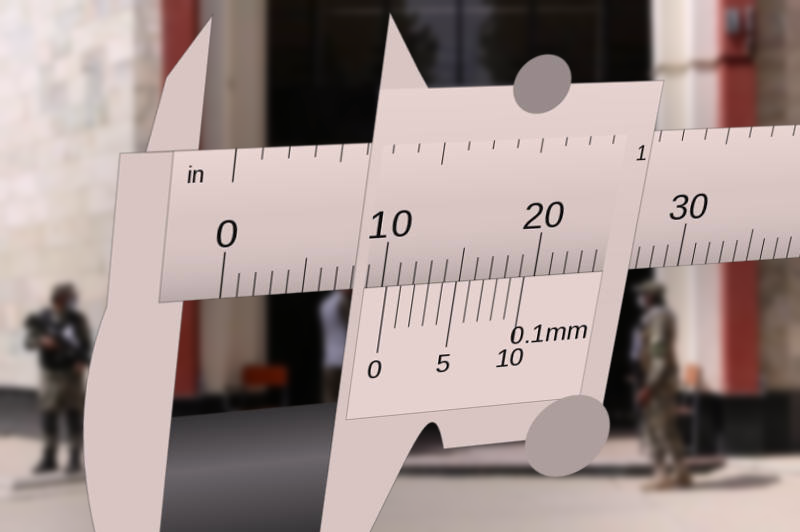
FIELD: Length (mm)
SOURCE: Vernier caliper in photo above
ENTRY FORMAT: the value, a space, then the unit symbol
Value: 10.3 mm
